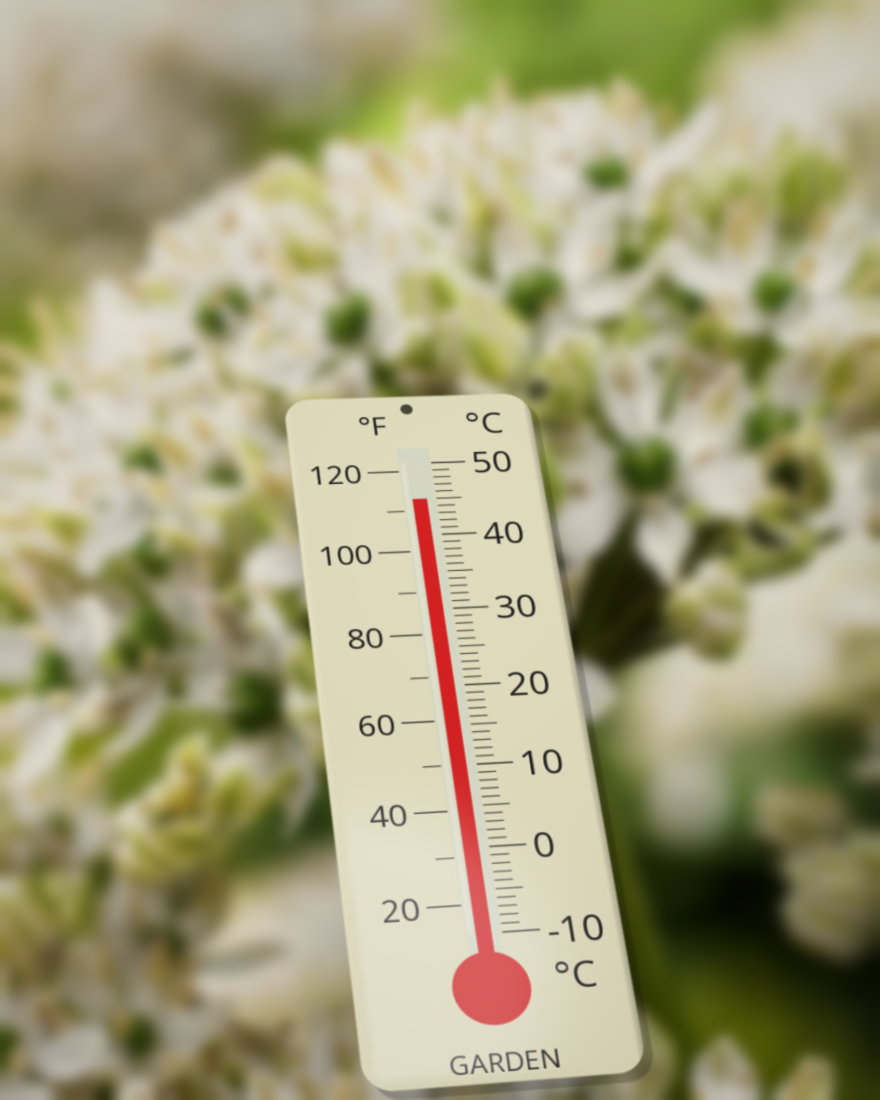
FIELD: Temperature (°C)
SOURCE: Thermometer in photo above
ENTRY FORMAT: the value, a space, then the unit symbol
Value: 45 °C
